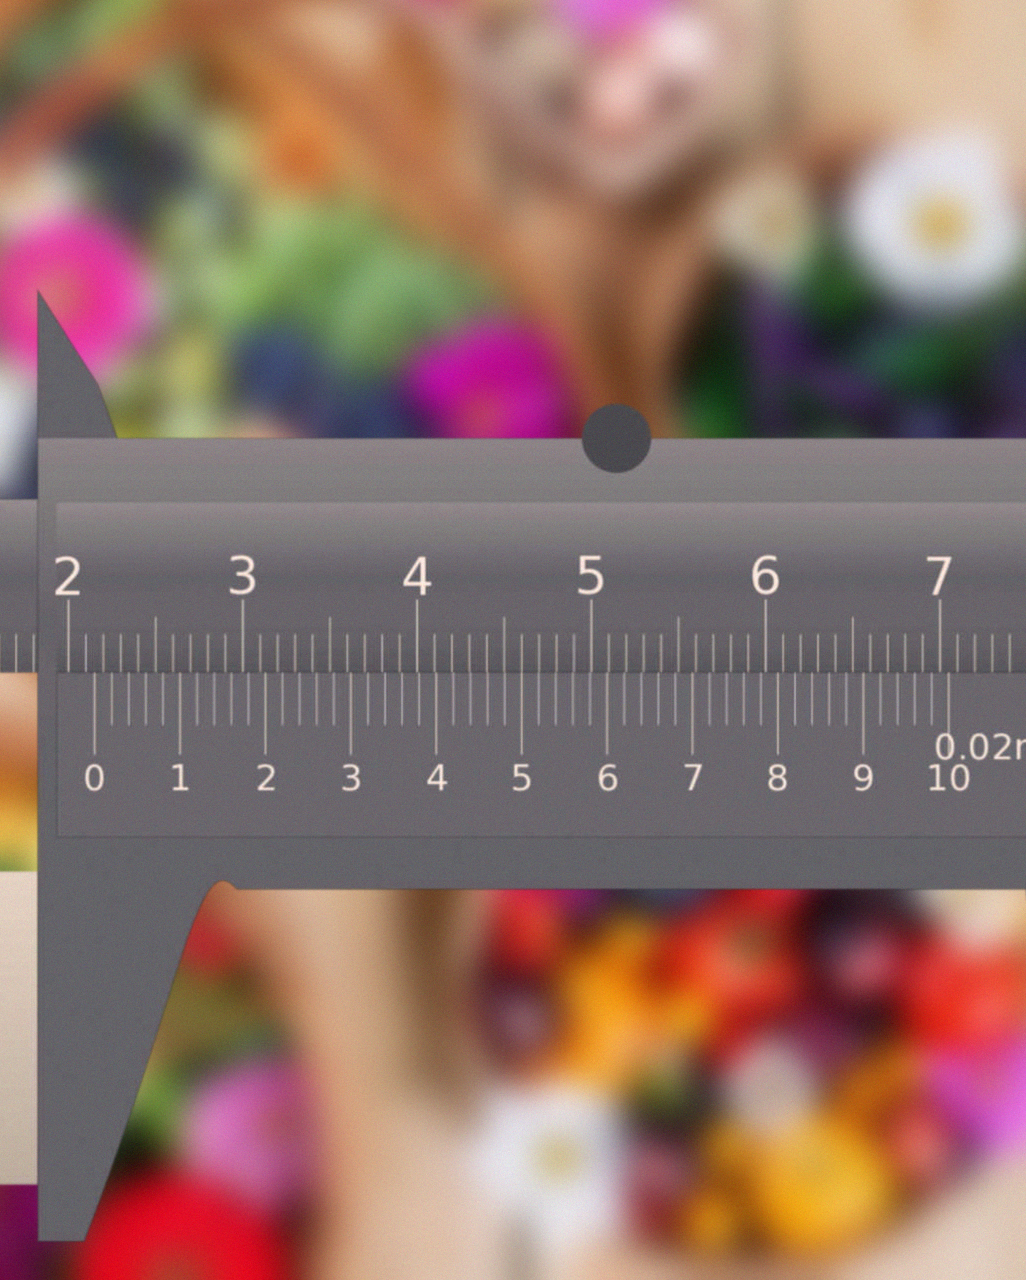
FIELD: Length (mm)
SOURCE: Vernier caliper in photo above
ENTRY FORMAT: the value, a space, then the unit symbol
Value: 21.5 mm
